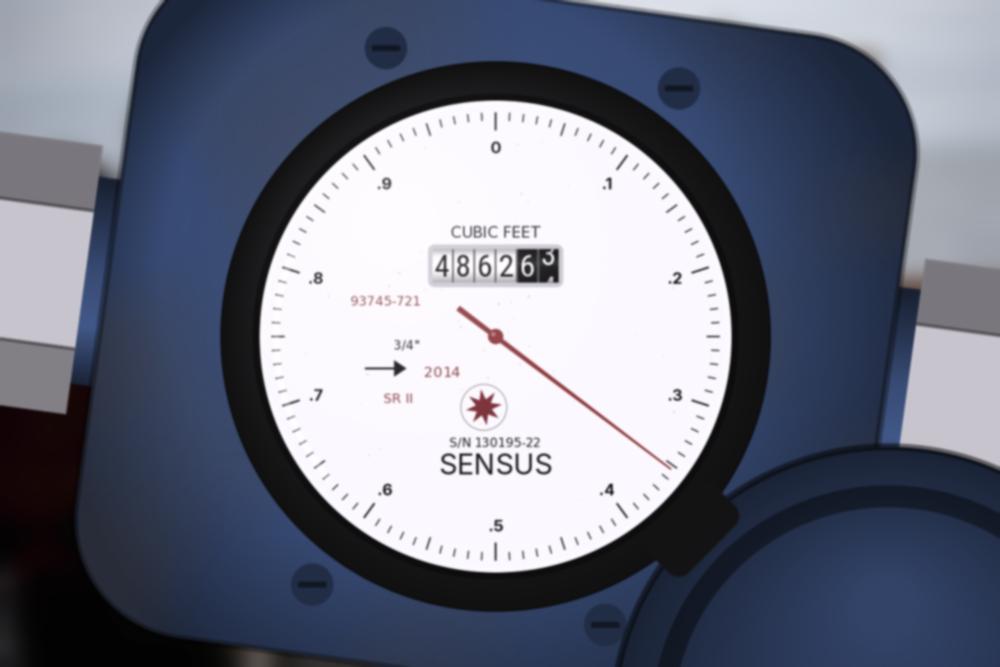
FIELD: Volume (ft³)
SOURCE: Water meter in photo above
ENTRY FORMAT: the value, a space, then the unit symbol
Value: 486263.35 ft³
